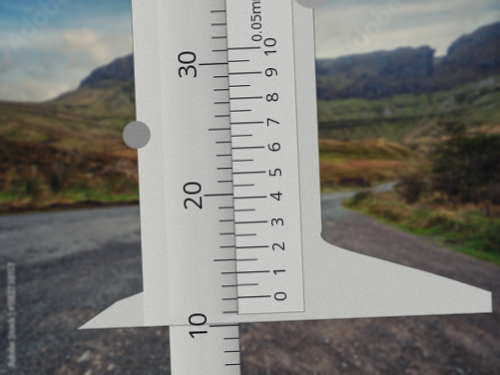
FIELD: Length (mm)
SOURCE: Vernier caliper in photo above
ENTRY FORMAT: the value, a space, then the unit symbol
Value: 12.1 mm
